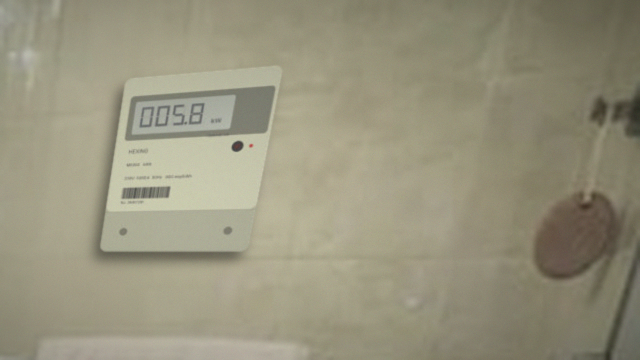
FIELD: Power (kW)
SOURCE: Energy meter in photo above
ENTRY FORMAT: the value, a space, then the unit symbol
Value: 5.8 kW
